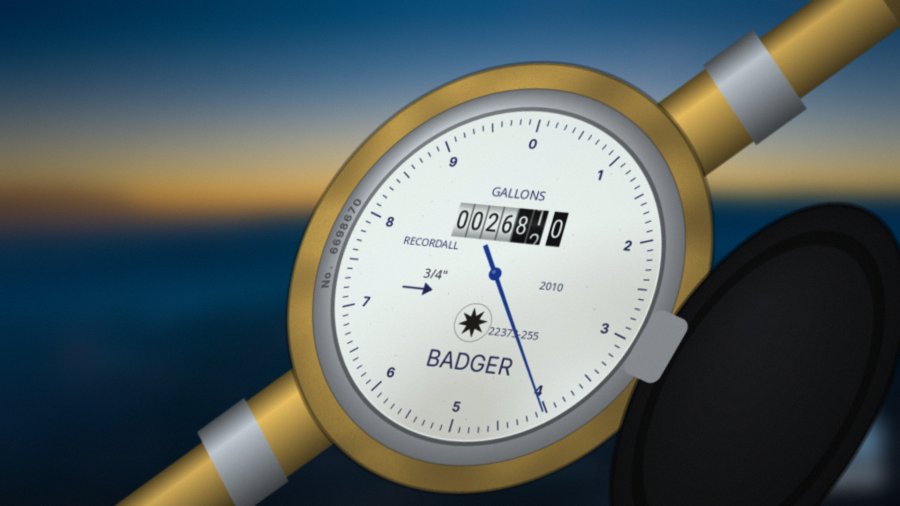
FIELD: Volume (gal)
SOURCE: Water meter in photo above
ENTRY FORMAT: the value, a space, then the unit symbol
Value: 26814.0 gal
